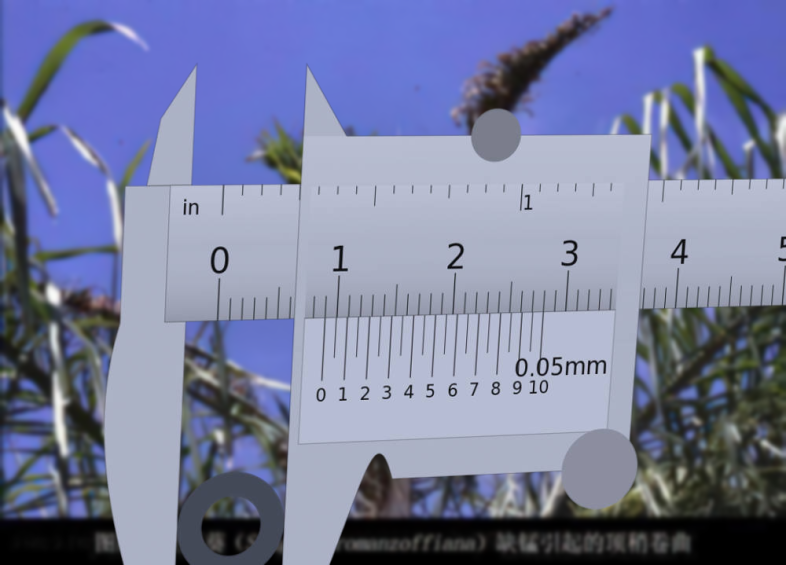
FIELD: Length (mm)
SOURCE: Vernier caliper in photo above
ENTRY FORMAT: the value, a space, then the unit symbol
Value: 9.0 mm
